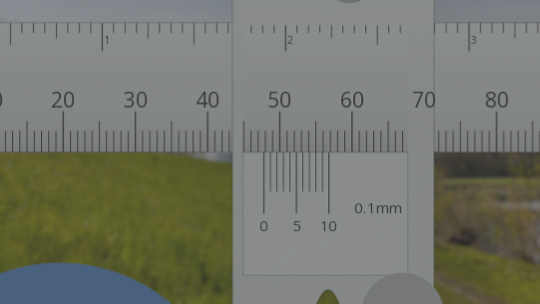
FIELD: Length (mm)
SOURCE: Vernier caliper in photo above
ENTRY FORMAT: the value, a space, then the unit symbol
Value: 47.8 mm
